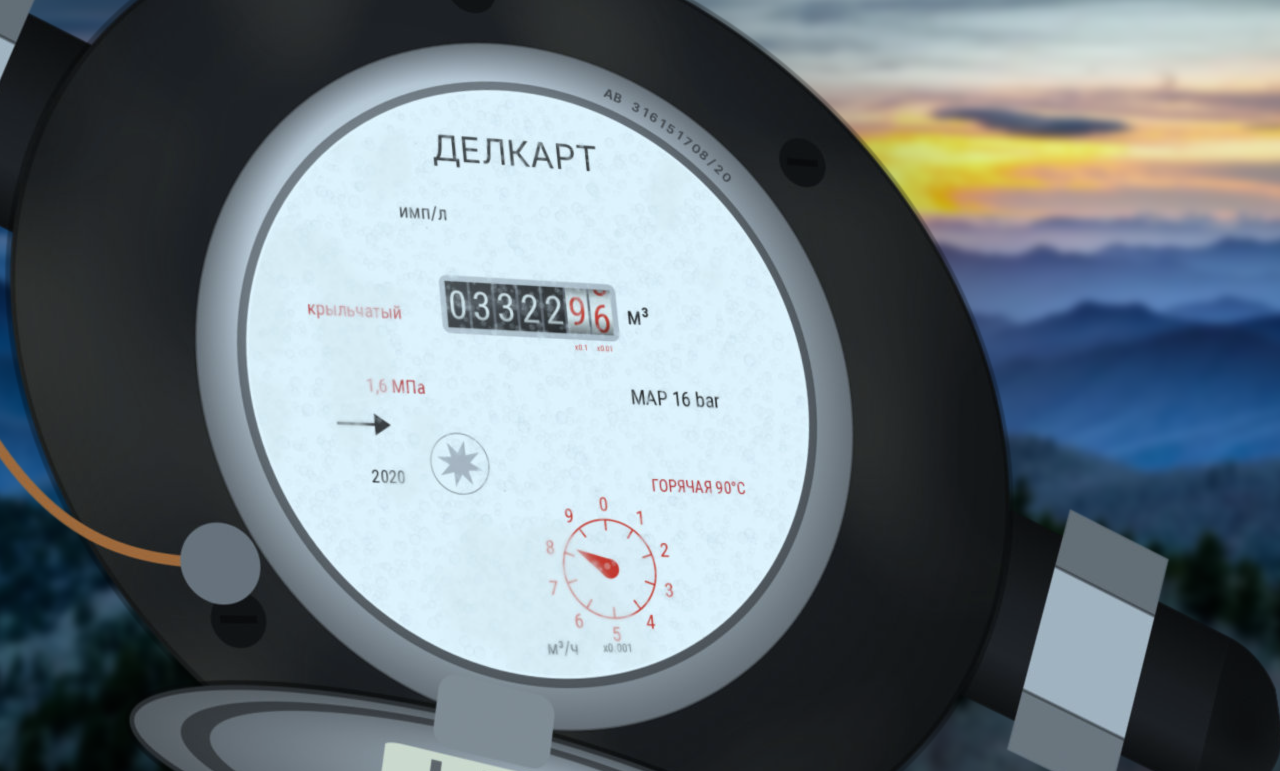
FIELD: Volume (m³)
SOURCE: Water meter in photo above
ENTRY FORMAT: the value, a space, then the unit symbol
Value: 3322.958 m³
